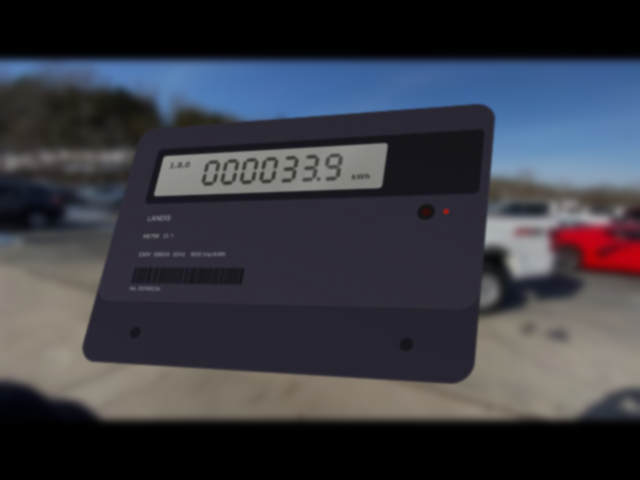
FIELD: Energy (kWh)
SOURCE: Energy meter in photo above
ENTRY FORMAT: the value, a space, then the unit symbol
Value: 33.9 kWh
